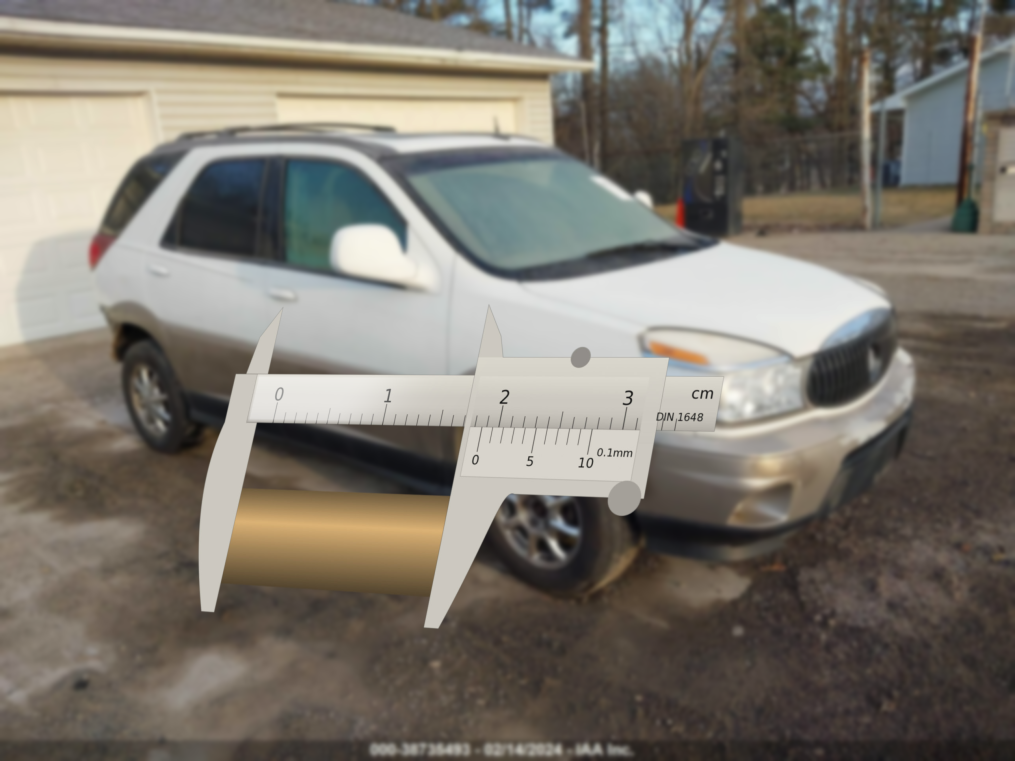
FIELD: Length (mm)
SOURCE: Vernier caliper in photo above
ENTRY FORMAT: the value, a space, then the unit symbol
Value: 18.6 mm
